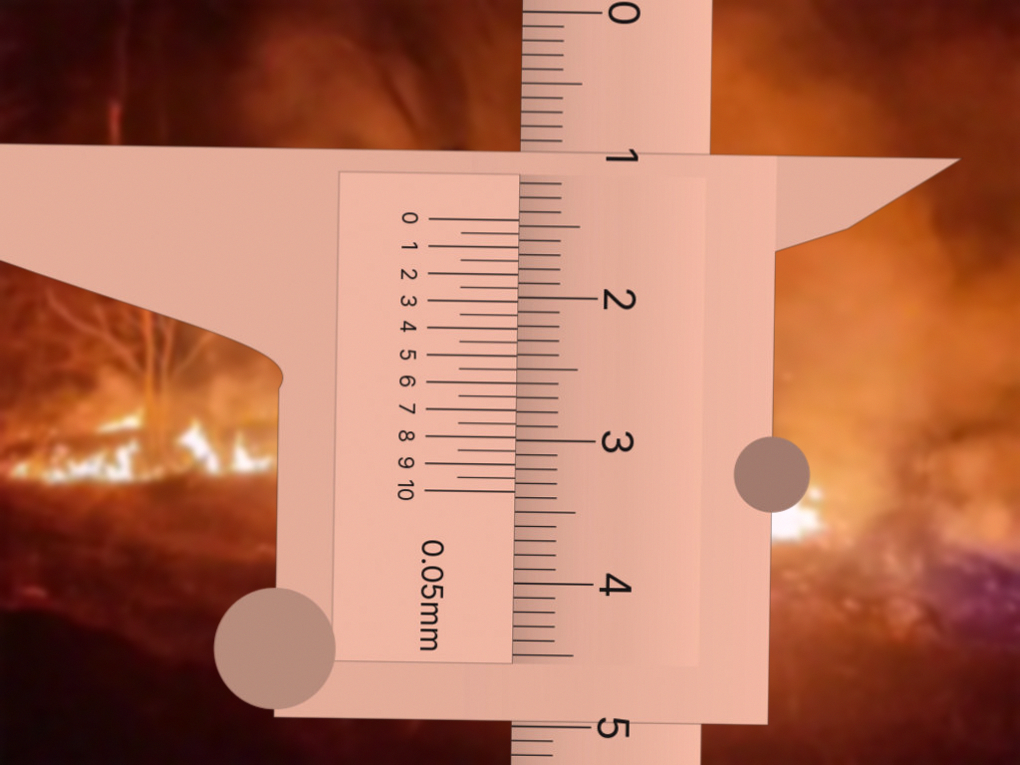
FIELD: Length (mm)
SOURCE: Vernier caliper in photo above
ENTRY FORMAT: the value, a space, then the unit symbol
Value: 14.6 mm
